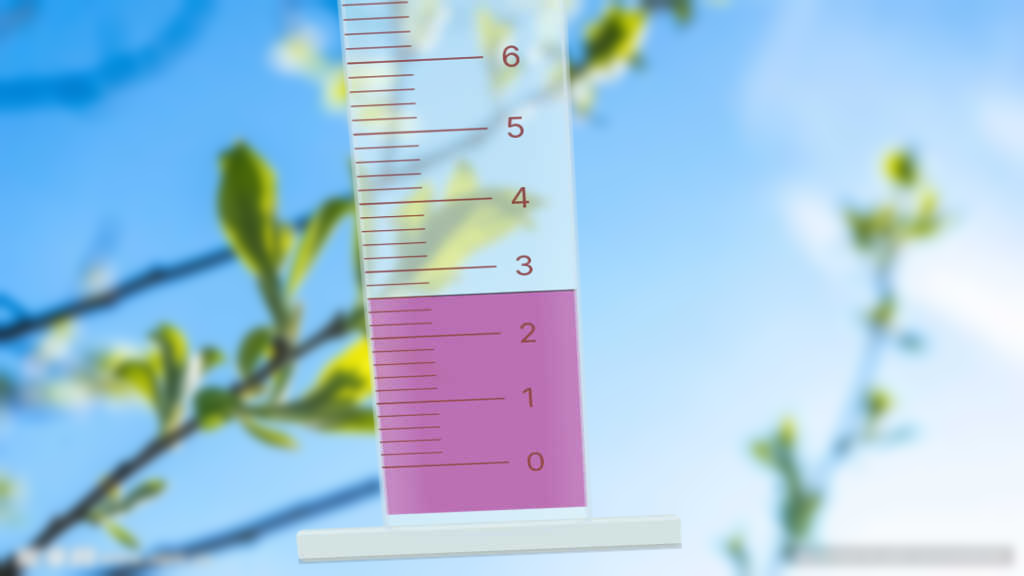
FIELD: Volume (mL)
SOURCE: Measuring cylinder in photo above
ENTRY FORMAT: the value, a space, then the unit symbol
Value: 2.6 mL
